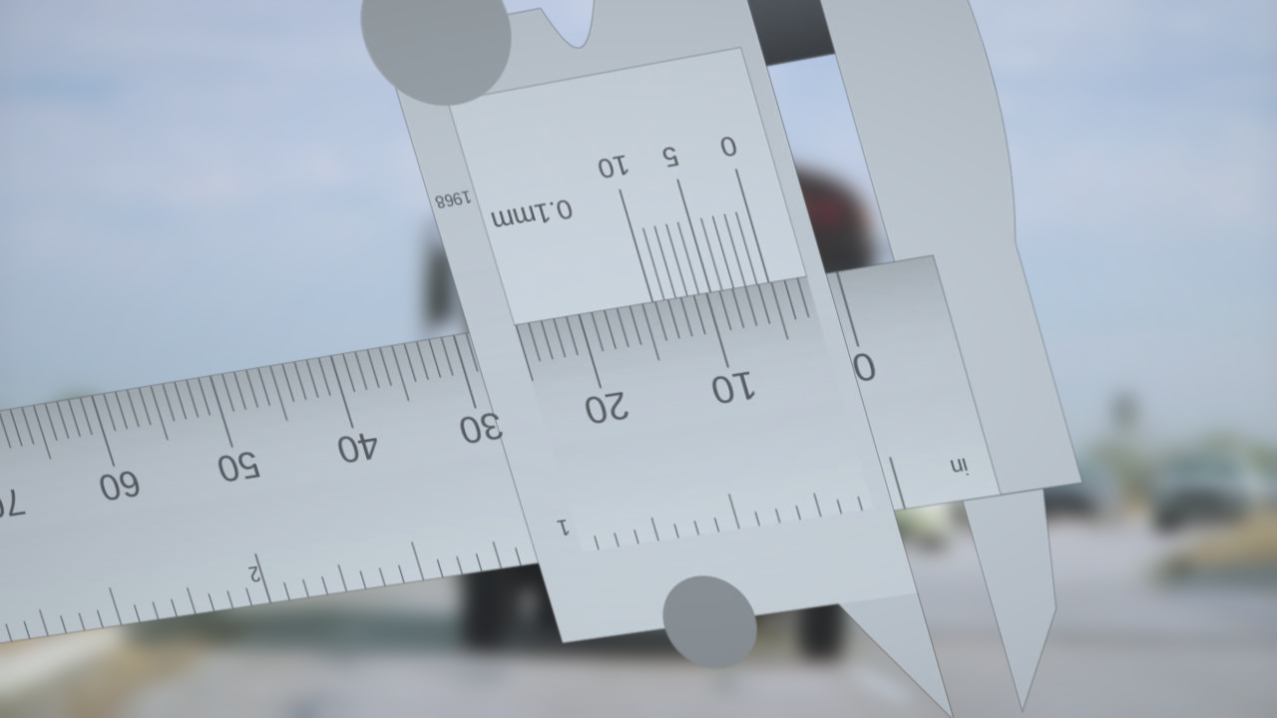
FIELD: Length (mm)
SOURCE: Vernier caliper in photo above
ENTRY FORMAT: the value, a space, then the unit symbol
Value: 5.2 mm
